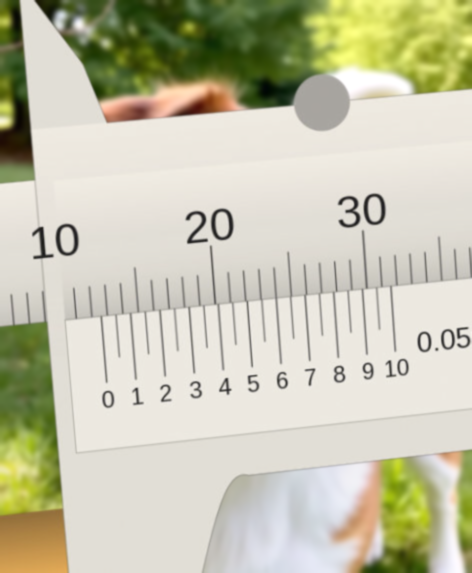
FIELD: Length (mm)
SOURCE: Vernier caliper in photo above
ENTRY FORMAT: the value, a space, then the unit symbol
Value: 12.6 mm
